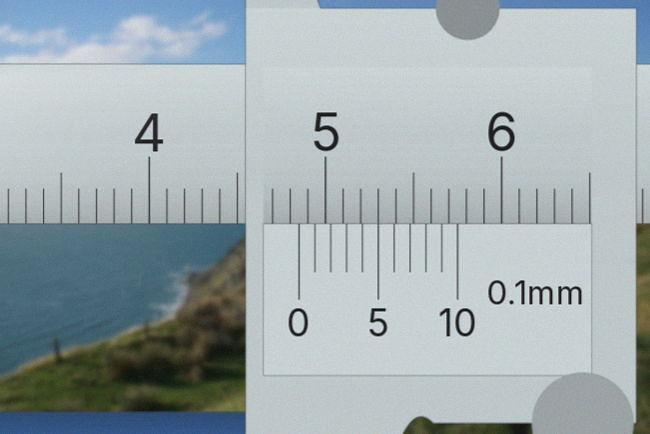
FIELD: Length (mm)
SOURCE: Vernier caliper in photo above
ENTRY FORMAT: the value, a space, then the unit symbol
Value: 48.5 mm
